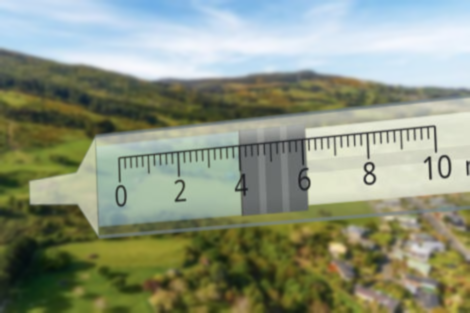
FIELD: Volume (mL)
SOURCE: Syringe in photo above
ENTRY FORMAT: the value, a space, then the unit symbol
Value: 4 mL
